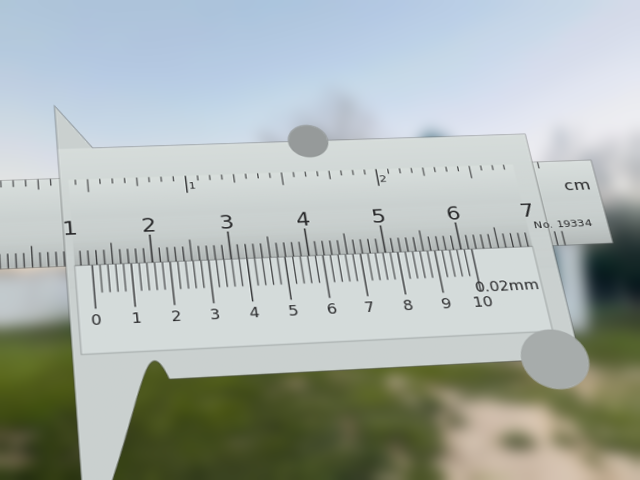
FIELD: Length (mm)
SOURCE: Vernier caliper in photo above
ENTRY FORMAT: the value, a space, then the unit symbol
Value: 12.4 mm
